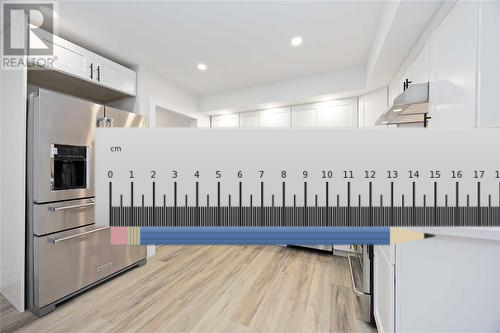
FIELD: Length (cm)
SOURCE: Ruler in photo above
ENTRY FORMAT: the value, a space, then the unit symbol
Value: 15 cm
